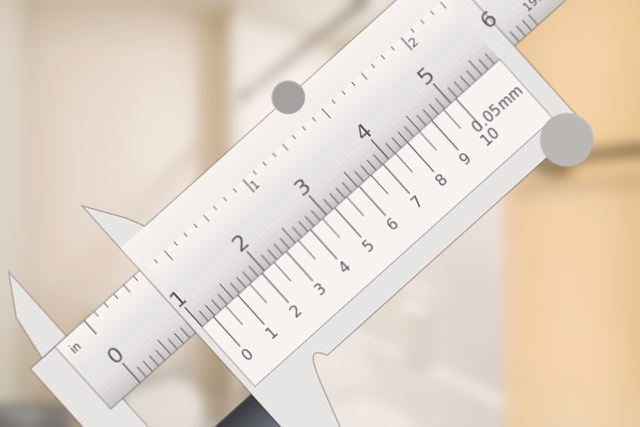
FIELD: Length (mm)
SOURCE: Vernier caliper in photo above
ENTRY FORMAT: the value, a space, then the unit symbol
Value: 11.8 mm
